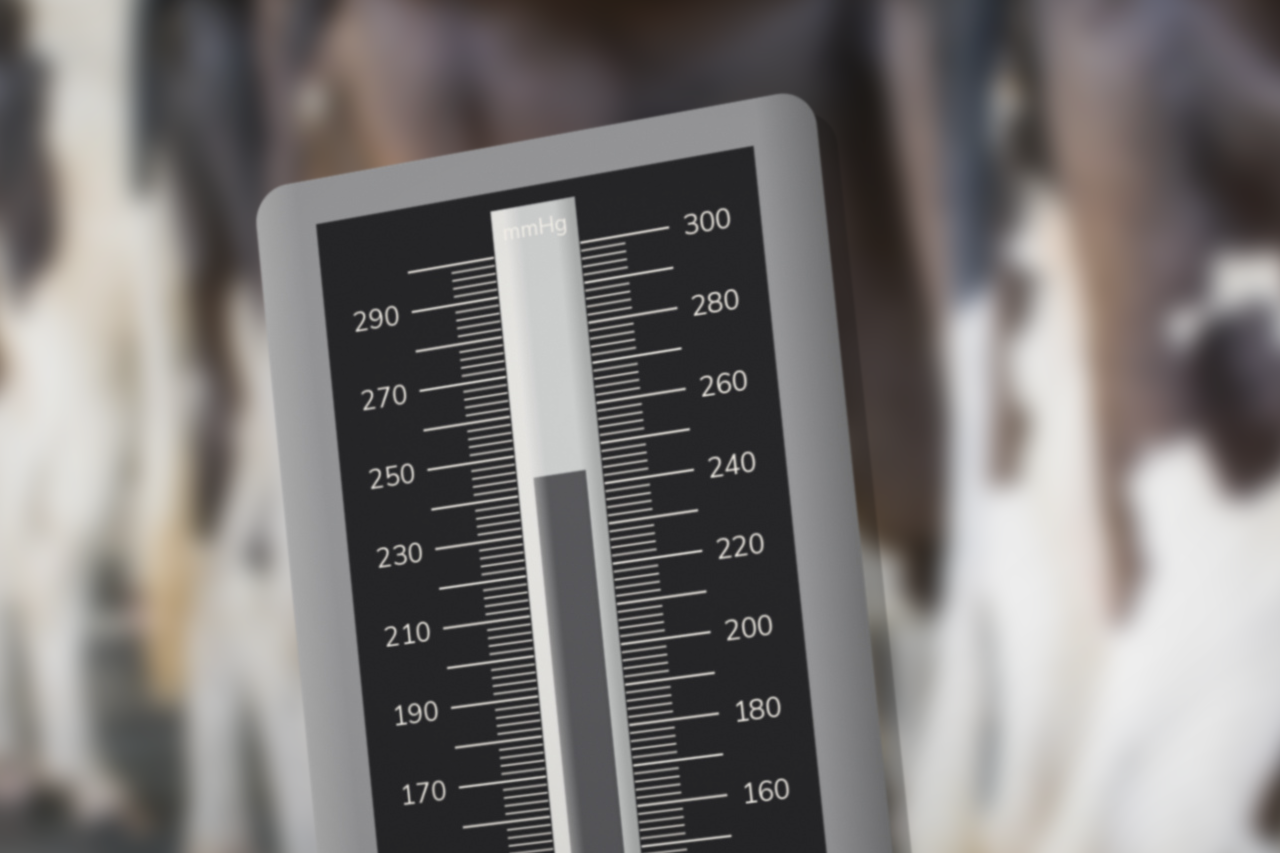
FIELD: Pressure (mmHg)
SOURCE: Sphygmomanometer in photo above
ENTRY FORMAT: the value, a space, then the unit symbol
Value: 244 mmHg
